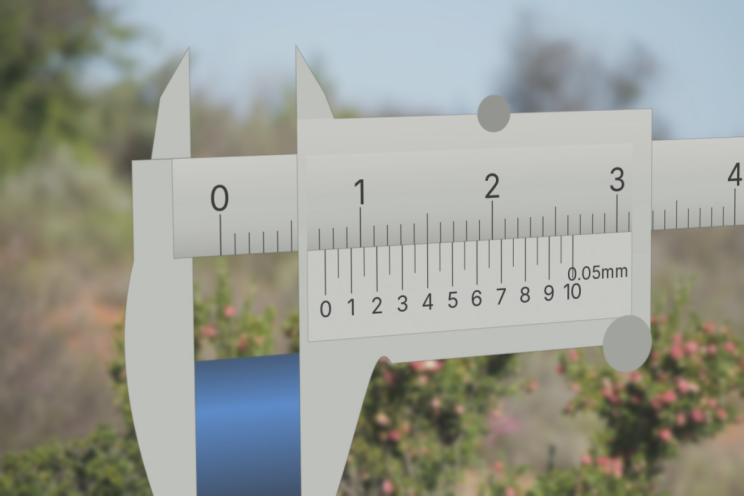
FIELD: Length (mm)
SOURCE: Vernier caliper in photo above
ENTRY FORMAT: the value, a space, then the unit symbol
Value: 7.4 mm
